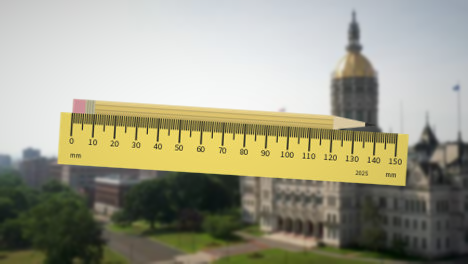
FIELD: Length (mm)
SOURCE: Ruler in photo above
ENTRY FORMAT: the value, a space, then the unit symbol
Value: 140 mm
